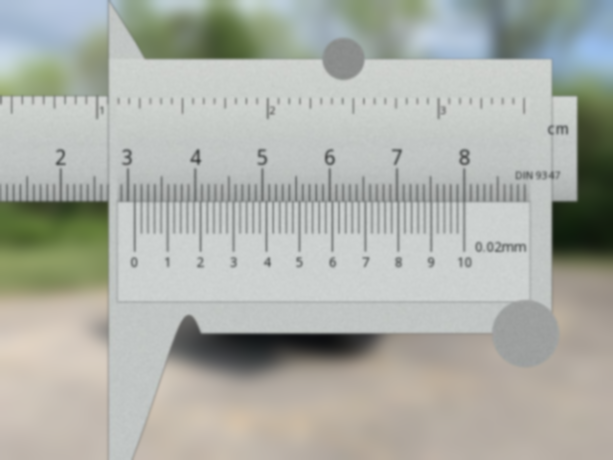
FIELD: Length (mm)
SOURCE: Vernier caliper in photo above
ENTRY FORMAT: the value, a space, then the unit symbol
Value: 31.0 mm
